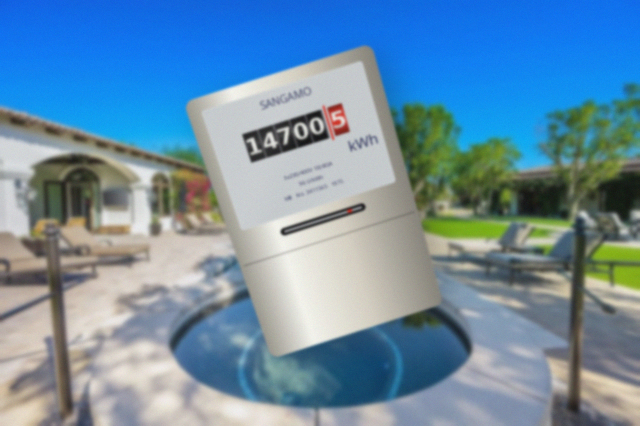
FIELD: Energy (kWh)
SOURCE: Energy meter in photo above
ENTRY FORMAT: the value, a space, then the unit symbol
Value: 14700.5 kWh
